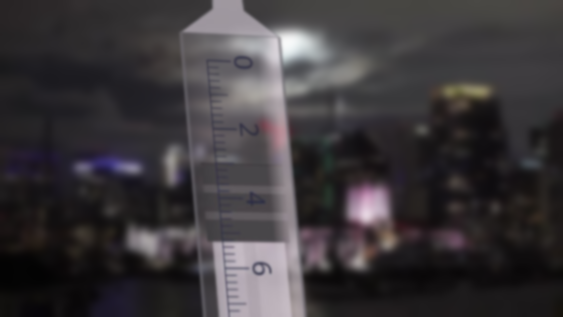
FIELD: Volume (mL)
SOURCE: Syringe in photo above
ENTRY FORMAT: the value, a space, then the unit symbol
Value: 3 mL
